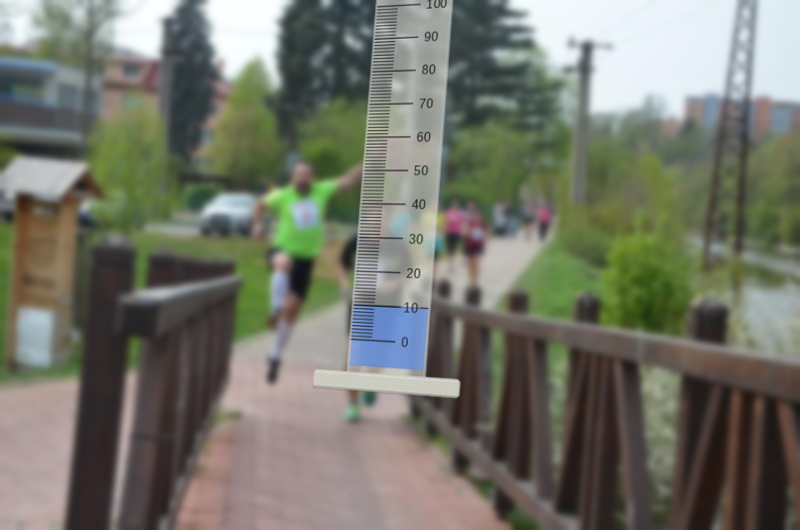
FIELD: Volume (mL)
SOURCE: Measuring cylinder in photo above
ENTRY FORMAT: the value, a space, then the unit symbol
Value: 10 mL
